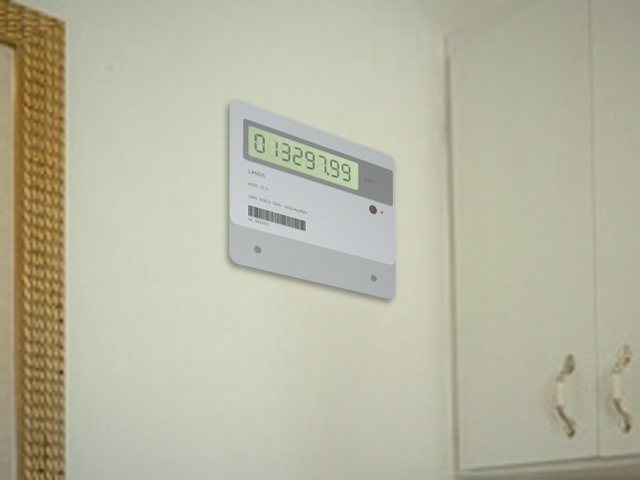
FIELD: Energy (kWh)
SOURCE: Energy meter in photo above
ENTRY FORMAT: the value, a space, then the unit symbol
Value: 13297.99 kWh
